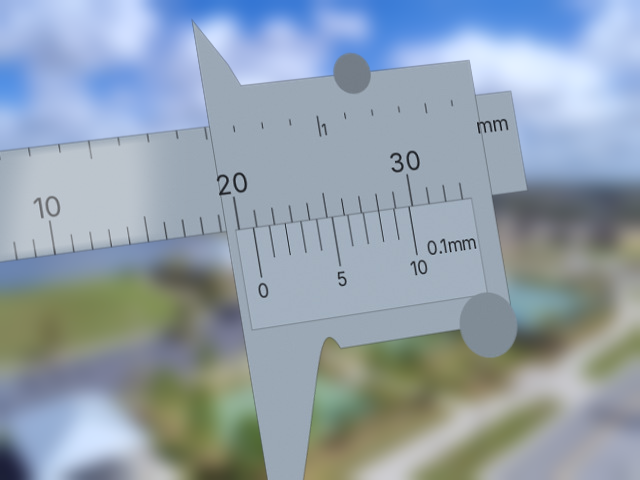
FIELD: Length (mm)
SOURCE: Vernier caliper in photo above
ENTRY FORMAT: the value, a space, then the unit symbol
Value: 20.8 mm
